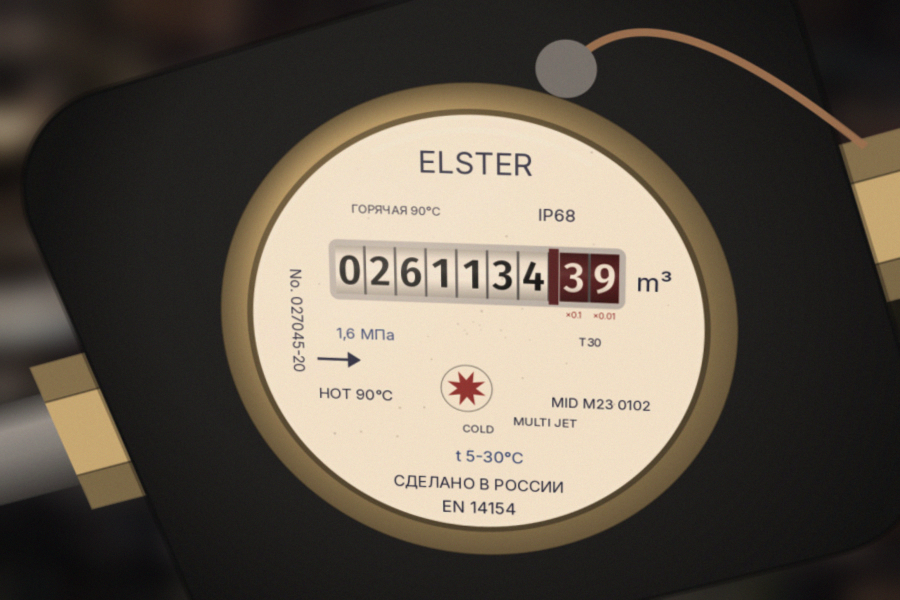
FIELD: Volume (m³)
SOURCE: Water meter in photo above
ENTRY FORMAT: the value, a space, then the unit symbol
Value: 261134.39 m³
